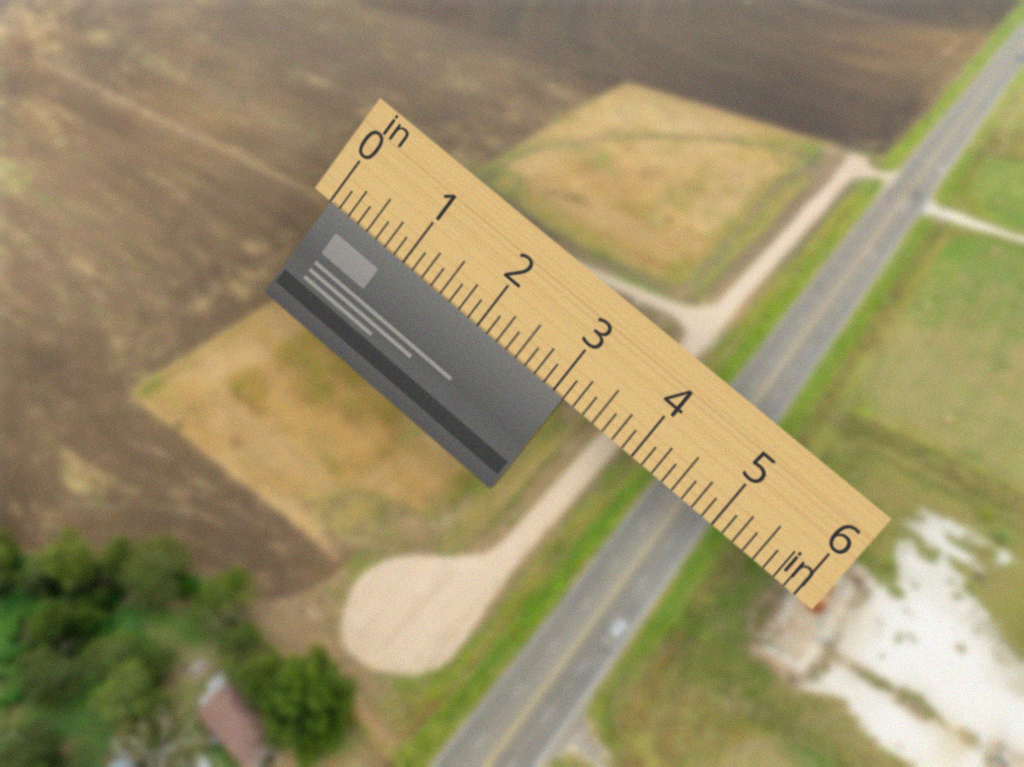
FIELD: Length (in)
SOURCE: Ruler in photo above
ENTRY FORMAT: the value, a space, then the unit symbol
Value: 3.125 in
